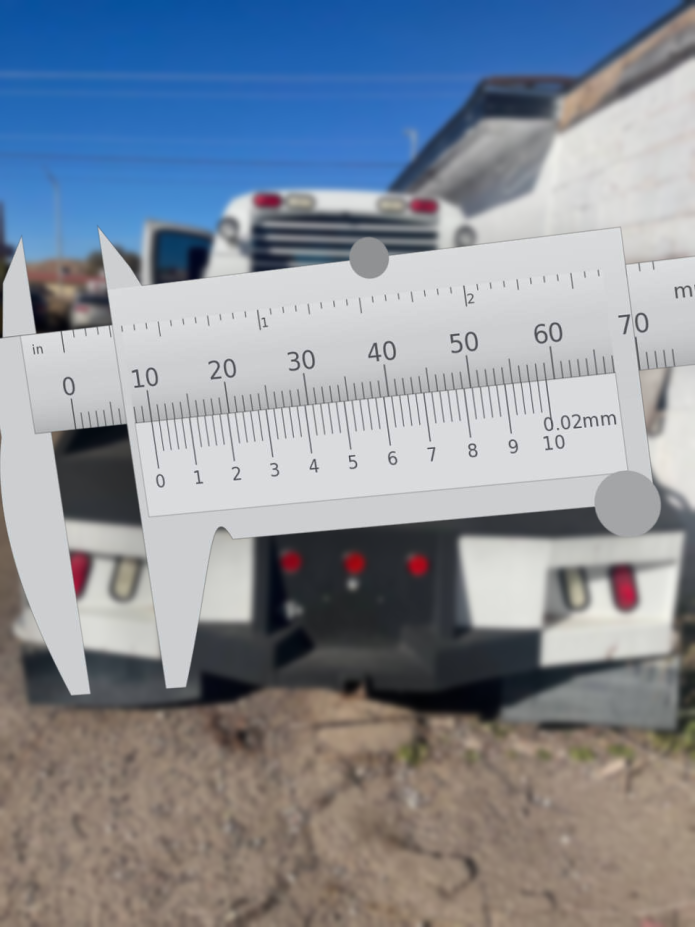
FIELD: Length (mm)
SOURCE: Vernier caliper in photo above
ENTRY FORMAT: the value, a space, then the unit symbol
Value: 10.0 mm
